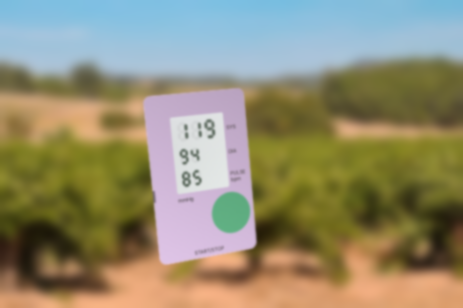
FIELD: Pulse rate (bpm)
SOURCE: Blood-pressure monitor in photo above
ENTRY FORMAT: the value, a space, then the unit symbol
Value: 85 bpm
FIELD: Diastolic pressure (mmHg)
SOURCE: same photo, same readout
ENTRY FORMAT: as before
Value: 94 mmHg
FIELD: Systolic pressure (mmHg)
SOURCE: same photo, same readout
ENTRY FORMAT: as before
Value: 119 mmHg
